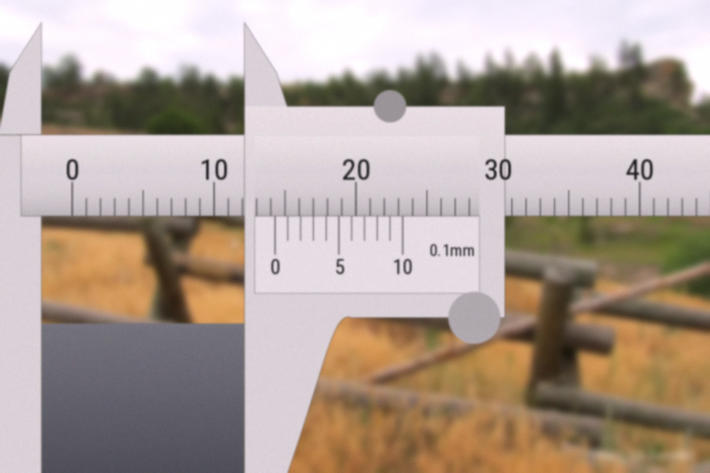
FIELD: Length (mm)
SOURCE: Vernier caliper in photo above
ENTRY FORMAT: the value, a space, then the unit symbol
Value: 14.3 mm
